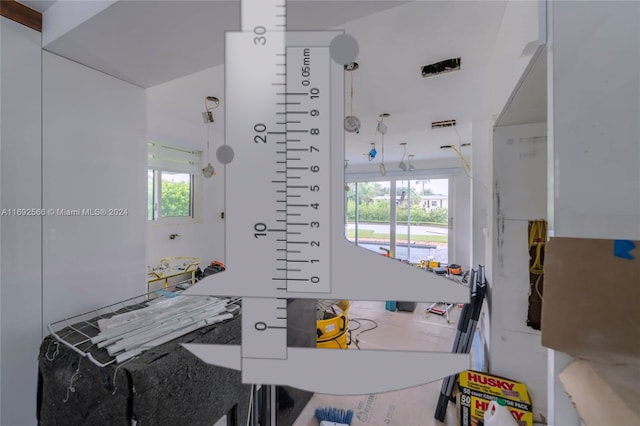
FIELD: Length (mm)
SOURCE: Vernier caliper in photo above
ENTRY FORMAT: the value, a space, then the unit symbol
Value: 5.0 mm
